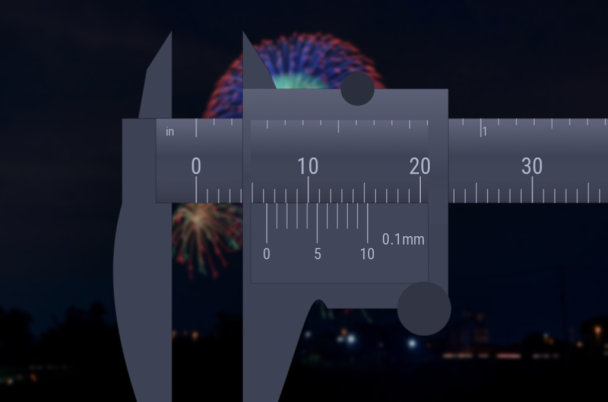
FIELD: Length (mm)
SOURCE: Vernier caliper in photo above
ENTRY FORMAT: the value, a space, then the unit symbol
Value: 6.3 mm
